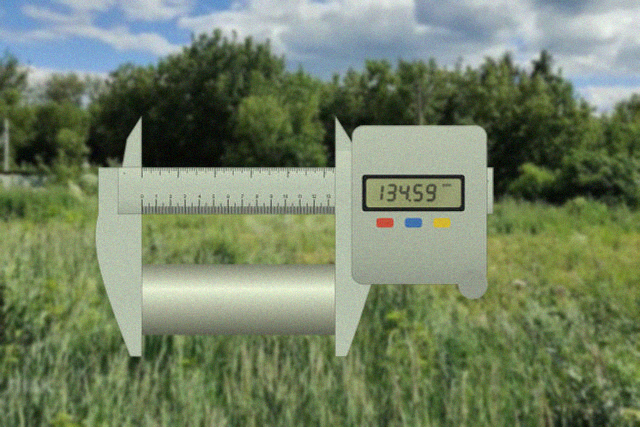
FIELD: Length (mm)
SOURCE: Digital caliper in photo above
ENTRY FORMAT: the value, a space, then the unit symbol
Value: 134.59 mm
